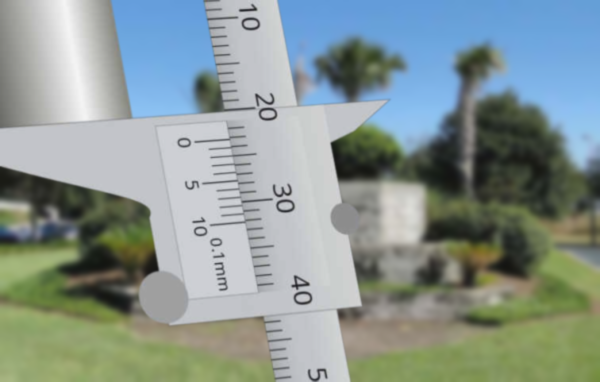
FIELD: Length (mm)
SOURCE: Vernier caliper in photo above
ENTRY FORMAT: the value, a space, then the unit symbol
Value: 23.2 mm
